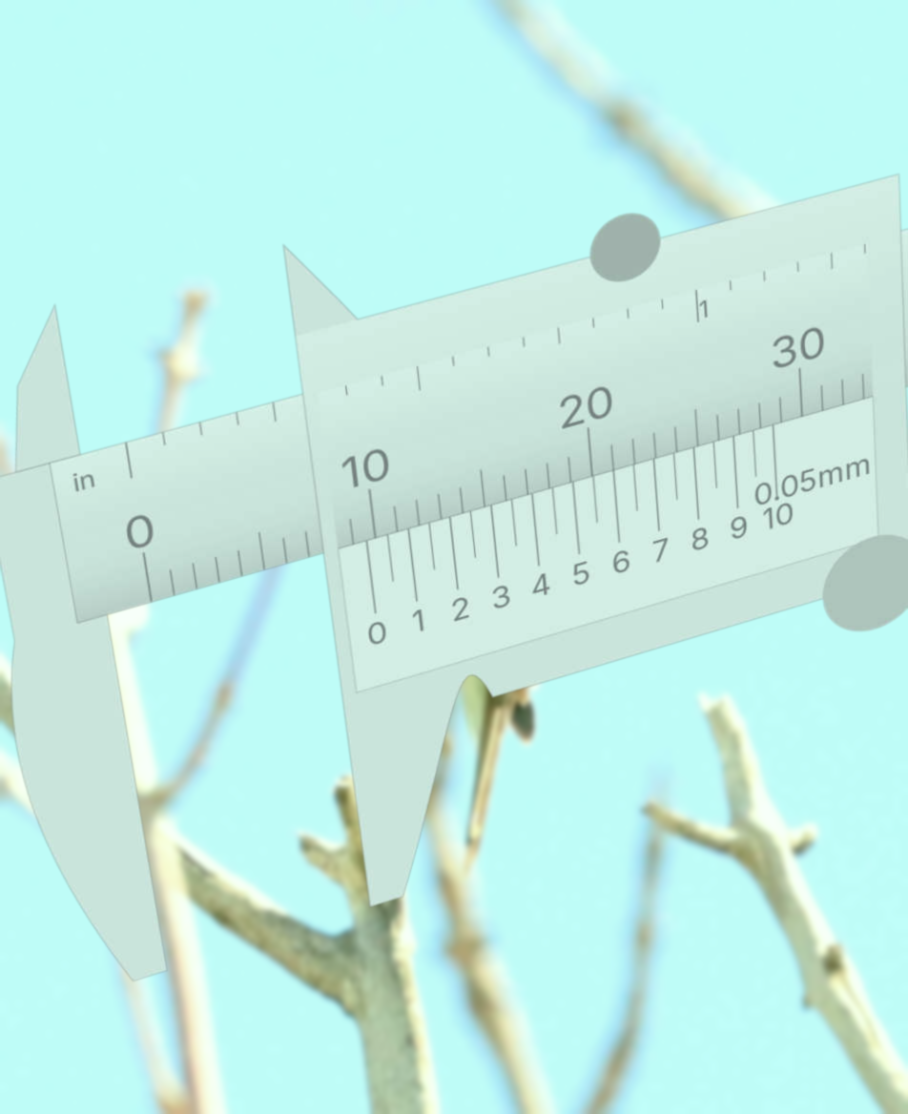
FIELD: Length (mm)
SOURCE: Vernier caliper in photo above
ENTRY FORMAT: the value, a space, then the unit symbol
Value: 9.6 mm
